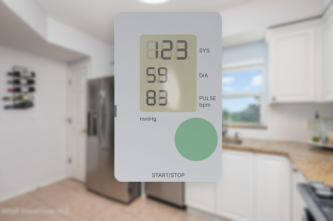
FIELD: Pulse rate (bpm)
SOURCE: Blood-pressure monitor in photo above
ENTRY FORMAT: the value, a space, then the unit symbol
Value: 83 bpm
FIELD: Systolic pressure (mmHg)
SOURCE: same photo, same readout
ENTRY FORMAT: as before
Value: 123 mmHg
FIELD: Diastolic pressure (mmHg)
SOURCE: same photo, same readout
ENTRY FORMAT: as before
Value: 59 mmHg
